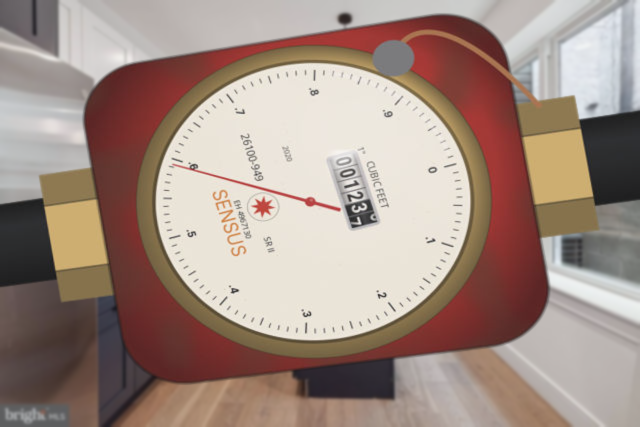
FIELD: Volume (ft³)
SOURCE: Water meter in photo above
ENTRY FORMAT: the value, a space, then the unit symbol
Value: 1236.59 ft³
